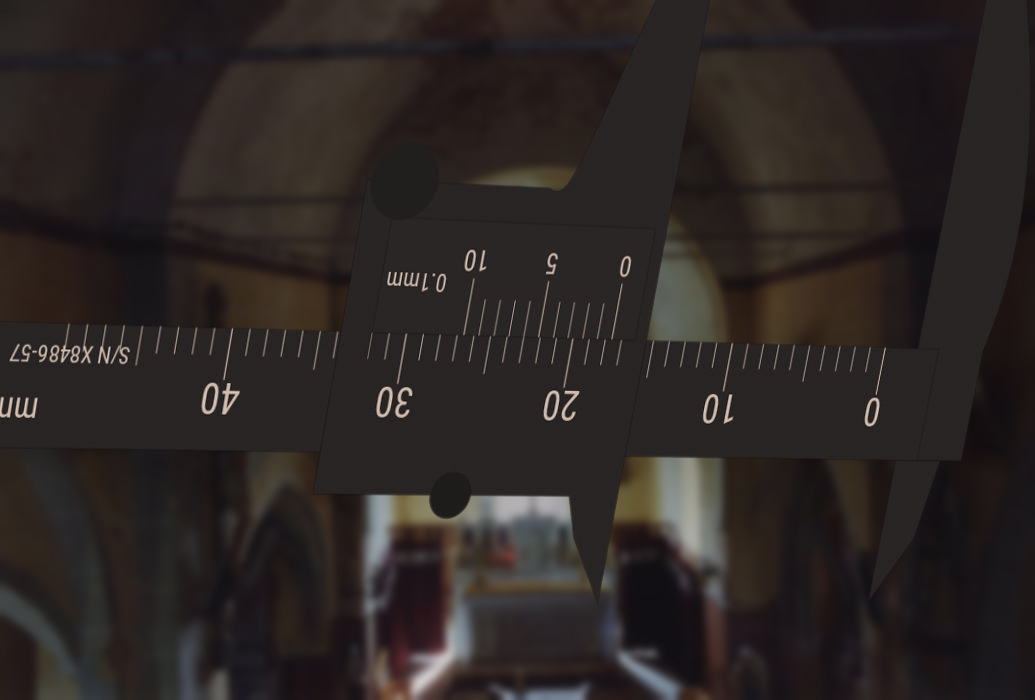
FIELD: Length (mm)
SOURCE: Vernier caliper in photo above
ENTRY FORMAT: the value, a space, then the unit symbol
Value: 17.6 mm
